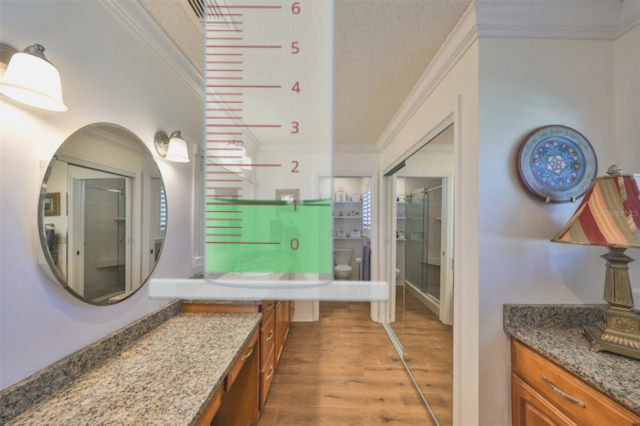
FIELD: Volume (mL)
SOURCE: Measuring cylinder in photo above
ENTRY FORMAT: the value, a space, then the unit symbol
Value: 1 mL
